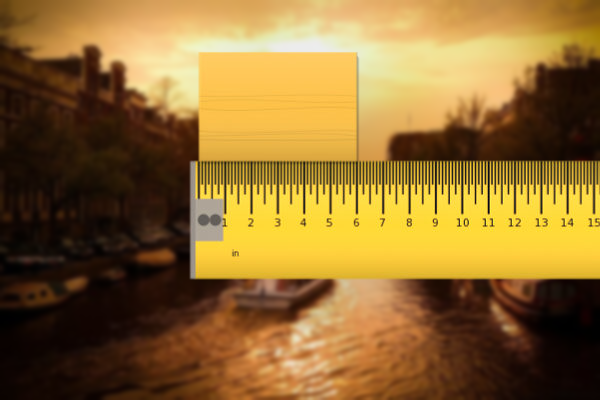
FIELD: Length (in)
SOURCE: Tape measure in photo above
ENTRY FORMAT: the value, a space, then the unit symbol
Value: 6 in
